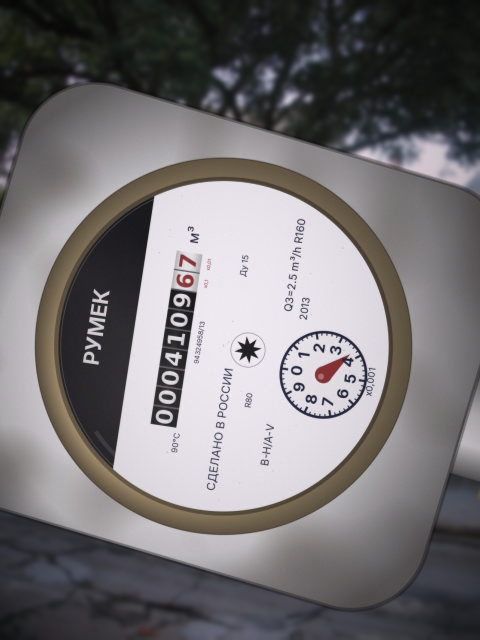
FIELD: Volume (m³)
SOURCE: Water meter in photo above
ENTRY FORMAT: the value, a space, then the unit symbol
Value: 4109.673 m³
